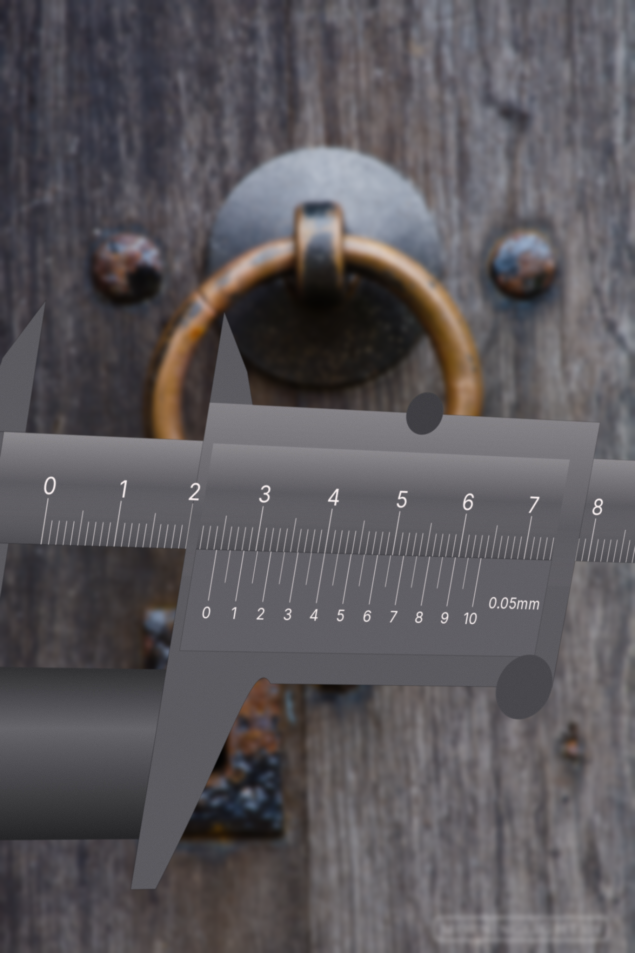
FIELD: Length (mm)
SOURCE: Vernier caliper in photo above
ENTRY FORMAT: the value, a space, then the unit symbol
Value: 24.4 mm
